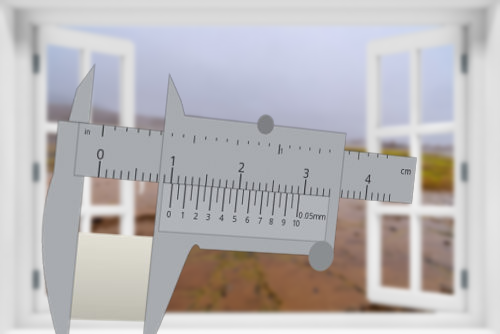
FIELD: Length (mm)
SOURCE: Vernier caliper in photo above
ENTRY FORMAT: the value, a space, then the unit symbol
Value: 10.2 mm
